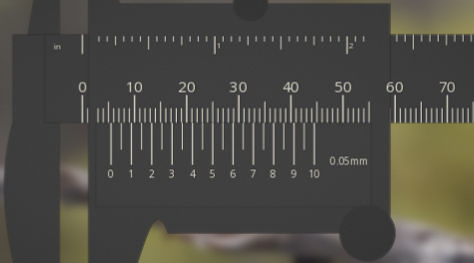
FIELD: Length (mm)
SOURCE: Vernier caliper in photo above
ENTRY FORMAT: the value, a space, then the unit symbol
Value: 5.5 mm
